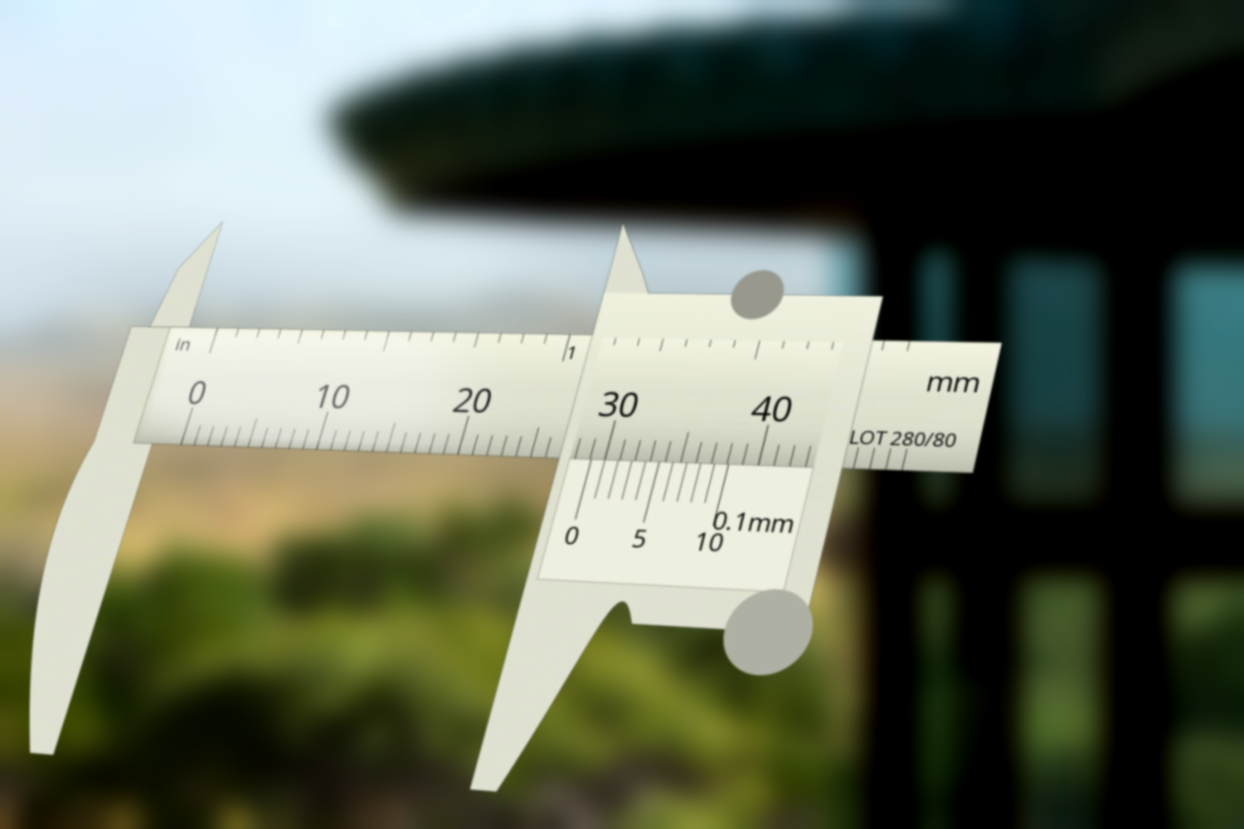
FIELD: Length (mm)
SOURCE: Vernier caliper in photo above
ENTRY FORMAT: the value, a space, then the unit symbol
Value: 29.1 mm
